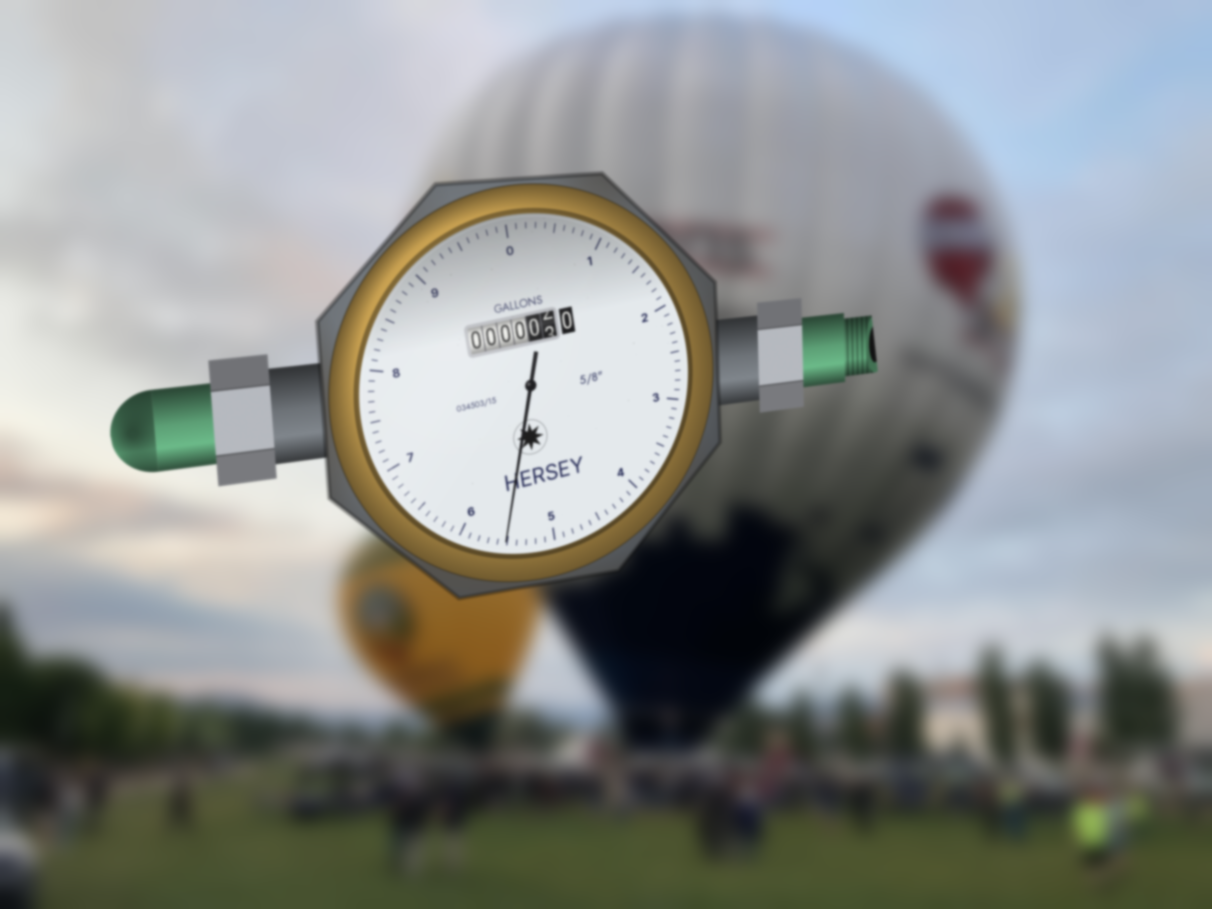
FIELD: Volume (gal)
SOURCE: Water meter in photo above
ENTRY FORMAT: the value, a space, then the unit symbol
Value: 25.5 gal
